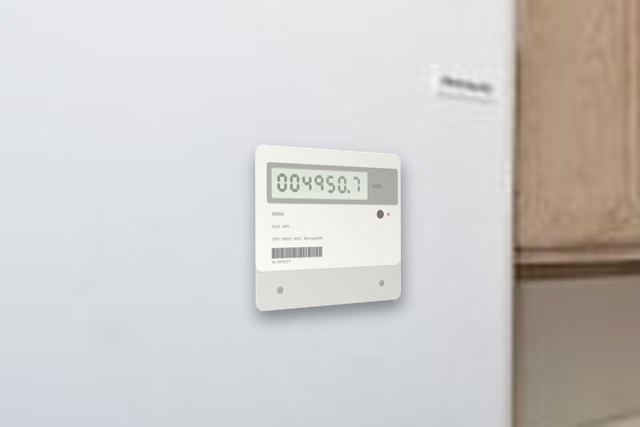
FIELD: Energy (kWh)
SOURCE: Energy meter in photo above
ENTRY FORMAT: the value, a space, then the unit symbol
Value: 4950.7 kWh
